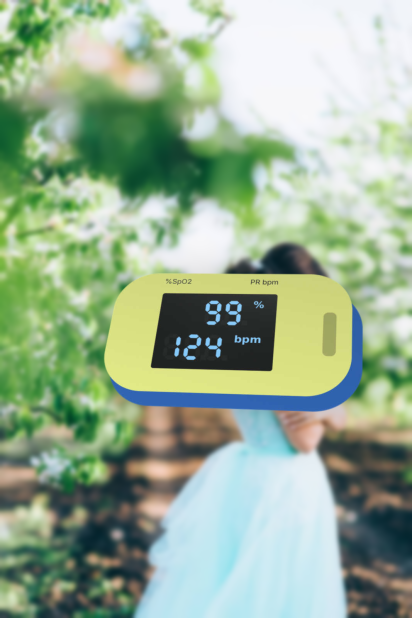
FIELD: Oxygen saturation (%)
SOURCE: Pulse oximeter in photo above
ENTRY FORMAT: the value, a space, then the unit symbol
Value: 99 %
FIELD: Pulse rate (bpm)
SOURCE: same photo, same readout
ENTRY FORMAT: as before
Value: 124 bpm
